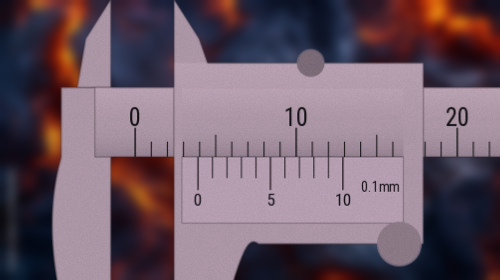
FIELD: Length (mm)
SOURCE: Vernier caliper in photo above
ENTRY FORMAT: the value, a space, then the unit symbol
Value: 3.9 mm
